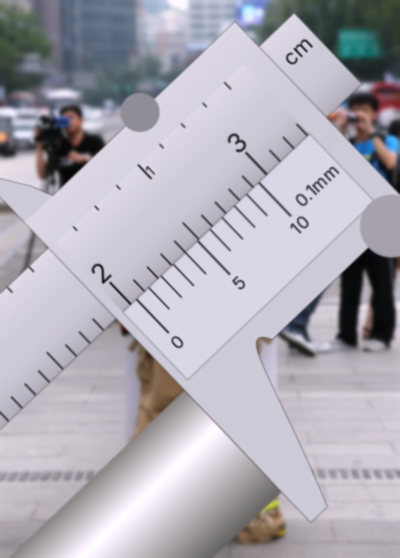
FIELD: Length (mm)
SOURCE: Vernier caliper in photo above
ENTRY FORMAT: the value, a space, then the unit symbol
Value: 20.4 mm
